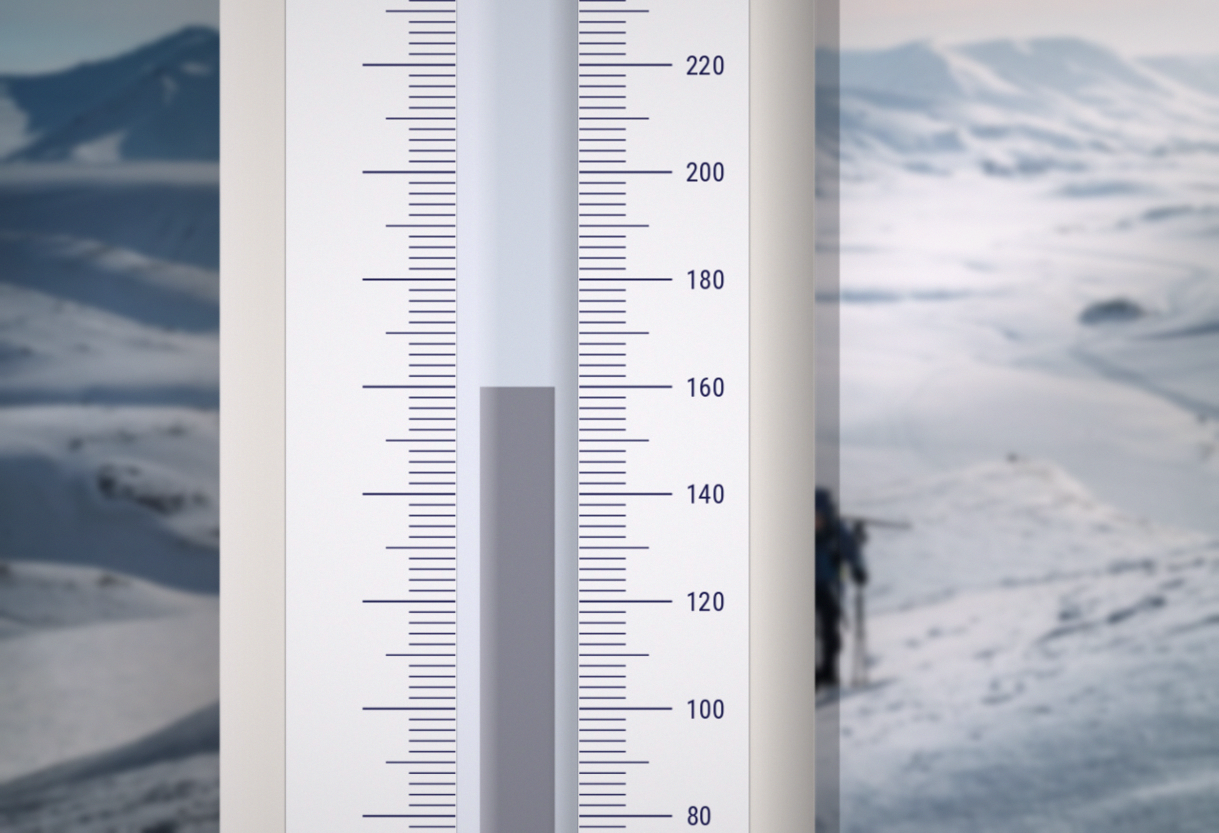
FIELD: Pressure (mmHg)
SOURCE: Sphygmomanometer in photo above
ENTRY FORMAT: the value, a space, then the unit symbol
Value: 160 mmHg
